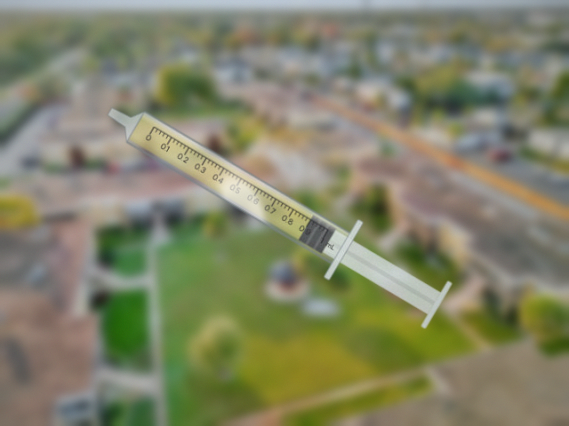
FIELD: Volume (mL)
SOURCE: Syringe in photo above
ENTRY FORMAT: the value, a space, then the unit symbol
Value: 0.9 mL
